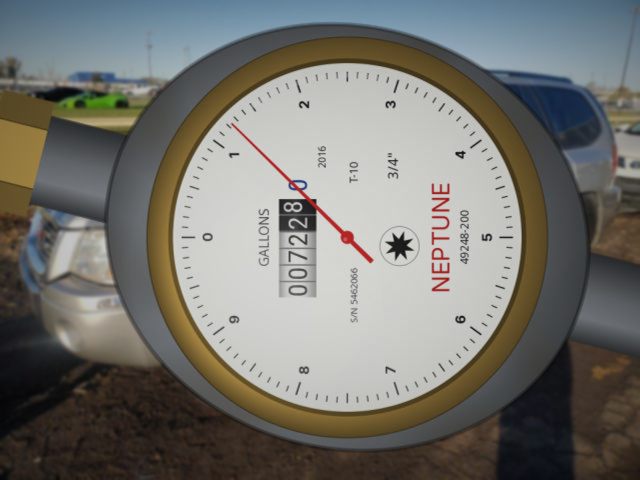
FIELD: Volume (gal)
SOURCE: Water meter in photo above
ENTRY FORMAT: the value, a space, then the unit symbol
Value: 72281.2 gal
